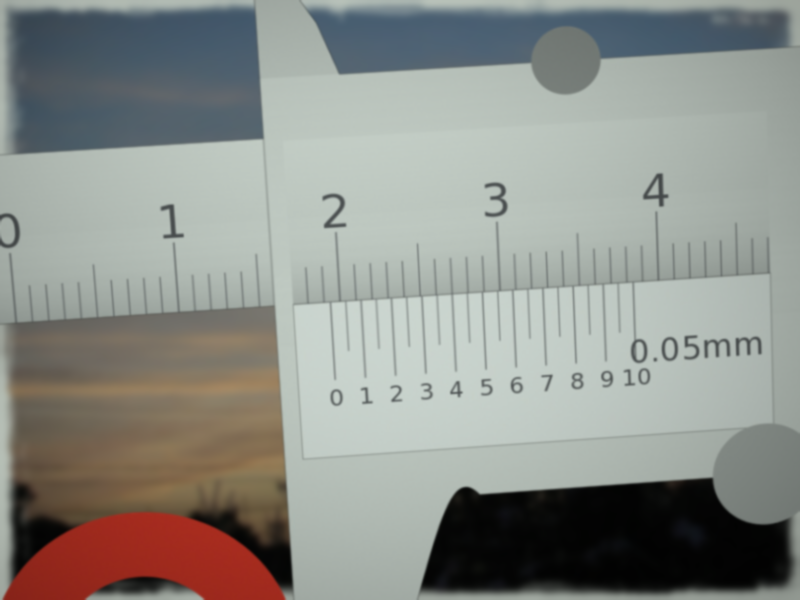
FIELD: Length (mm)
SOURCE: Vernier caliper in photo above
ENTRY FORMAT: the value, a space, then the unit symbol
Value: 19.4 mm
